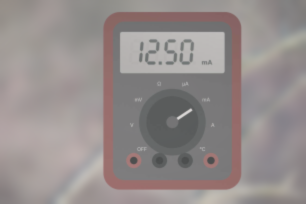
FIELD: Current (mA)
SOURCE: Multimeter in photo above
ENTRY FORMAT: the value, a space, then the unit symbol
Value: 12.50 mA
